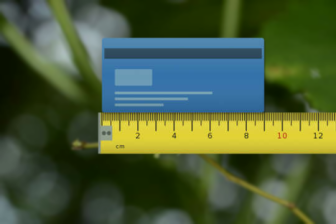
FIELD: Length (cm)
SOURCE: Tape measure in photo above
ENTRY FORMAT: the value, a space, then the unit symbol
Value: 9 cm
